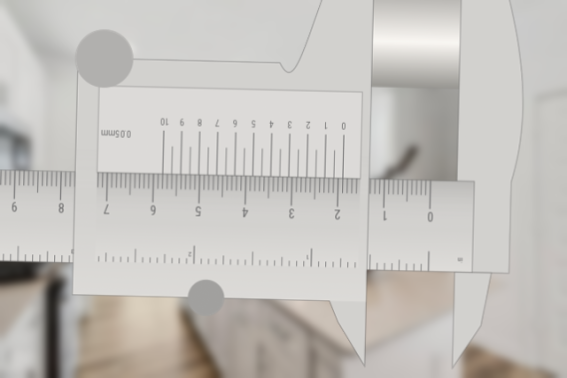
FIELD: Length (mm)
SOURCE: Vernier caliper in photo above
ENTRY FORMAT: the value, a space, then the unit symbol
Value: 19.0 mm
